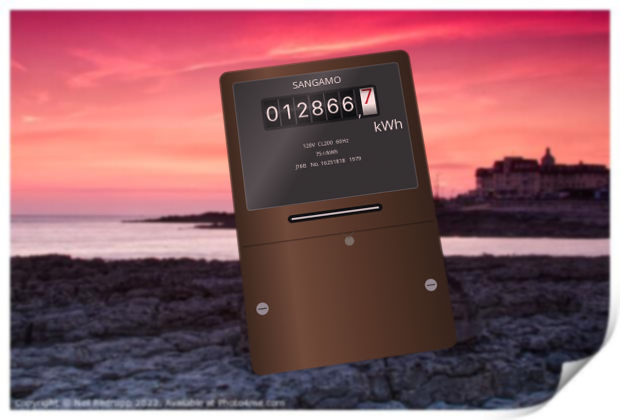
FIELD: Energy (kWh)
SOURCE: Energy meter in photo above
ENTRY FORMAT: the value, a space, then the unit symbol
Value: 12866.7 kWh
